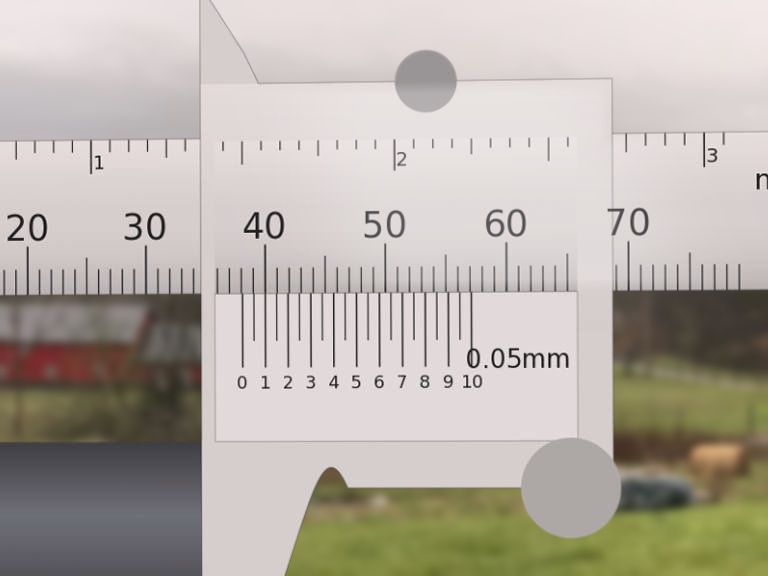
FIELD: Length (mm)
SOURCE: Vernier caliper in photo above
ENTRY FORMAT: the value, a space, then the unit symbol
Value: 38.1 mm
